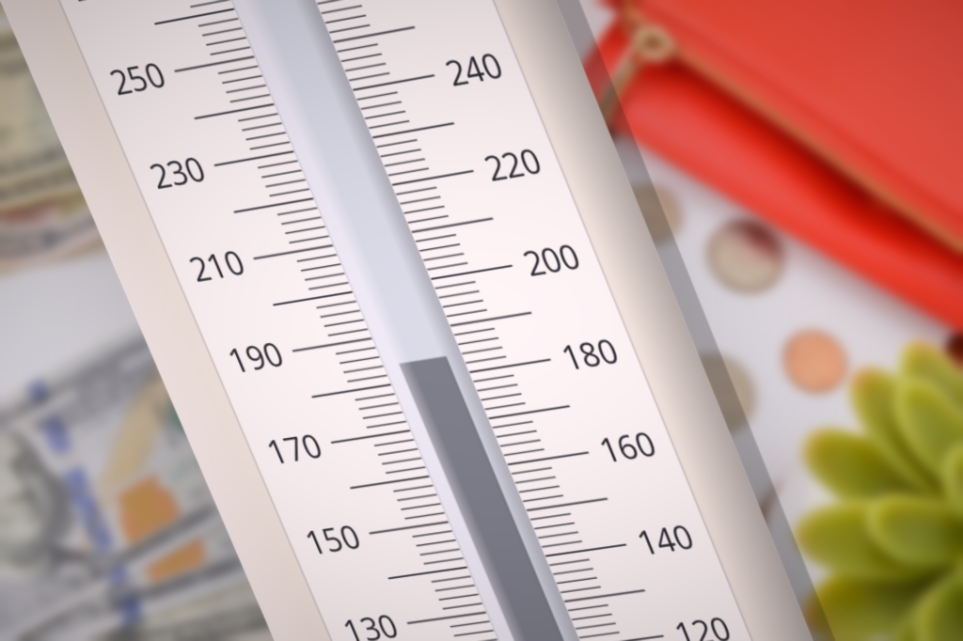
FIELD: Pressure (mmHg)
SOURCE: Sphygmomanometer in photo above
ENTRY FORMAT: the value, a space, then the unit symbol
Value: 184 mmHg
